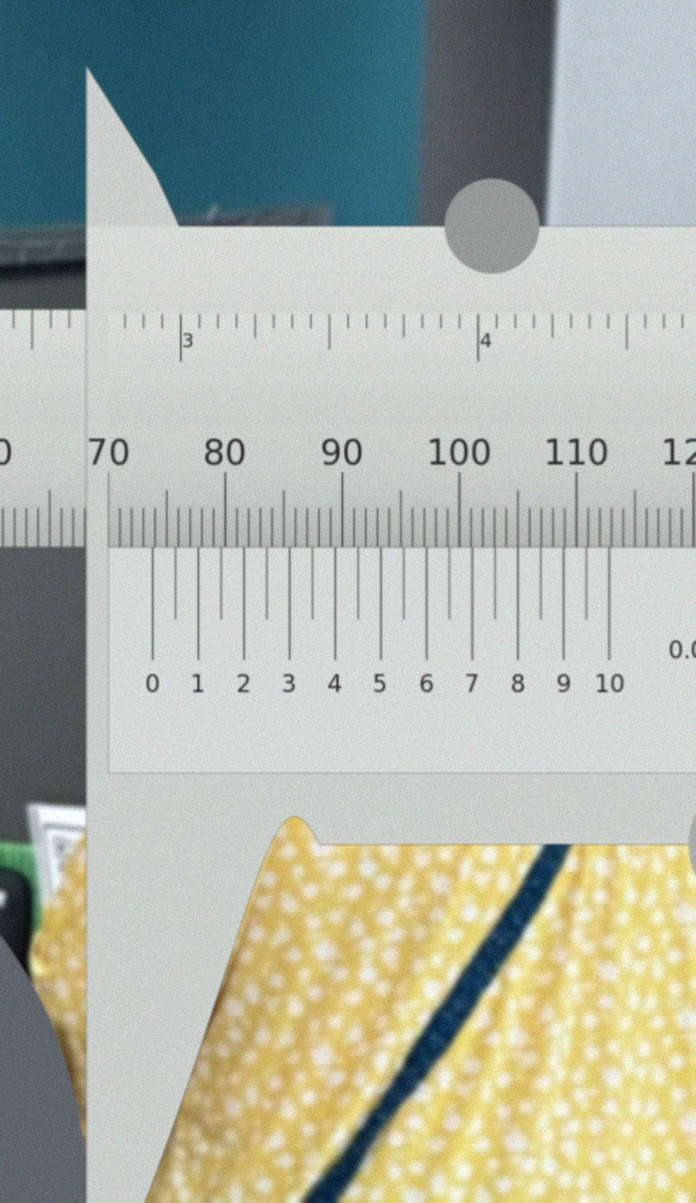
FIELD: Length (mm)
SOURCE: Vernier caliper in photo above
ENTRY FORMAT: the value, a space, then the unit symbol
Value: 73.8 mm
